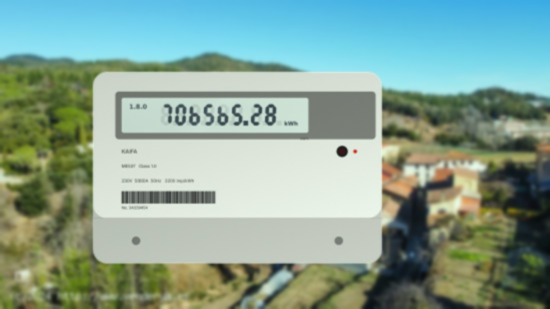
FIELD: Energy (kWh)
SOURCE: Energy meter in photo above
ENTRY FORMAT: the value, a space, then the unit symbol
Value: 706565.28 kWh
